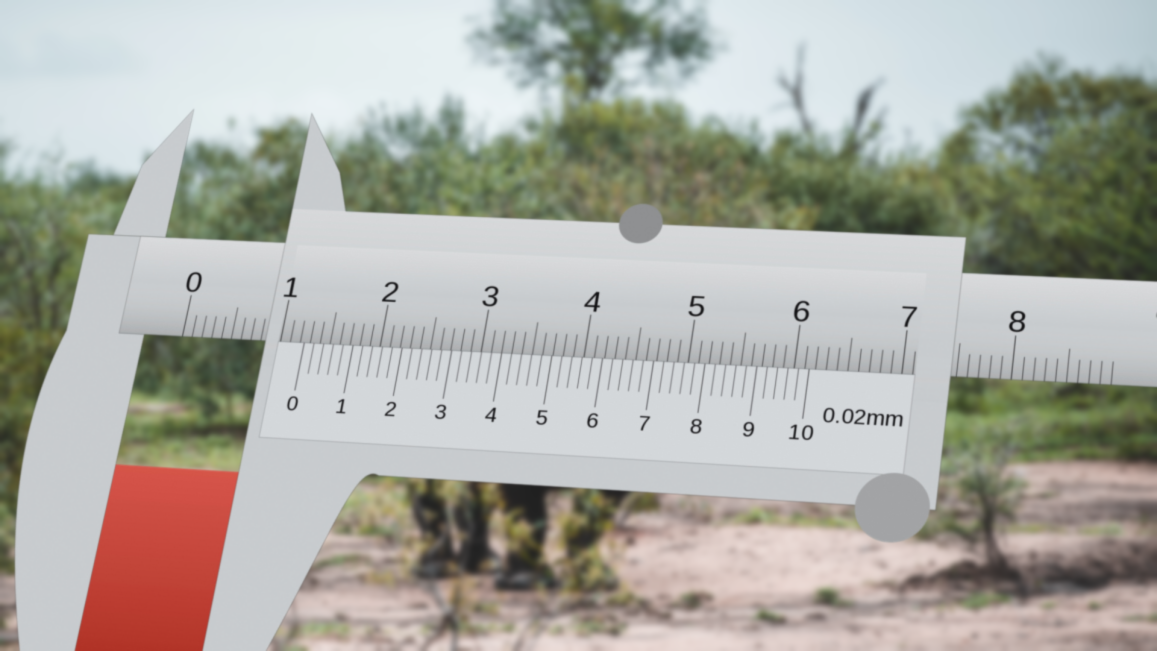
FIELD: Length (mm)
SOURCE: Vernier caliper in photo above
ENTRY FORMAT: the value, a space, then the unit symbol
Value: 12.4 mm
